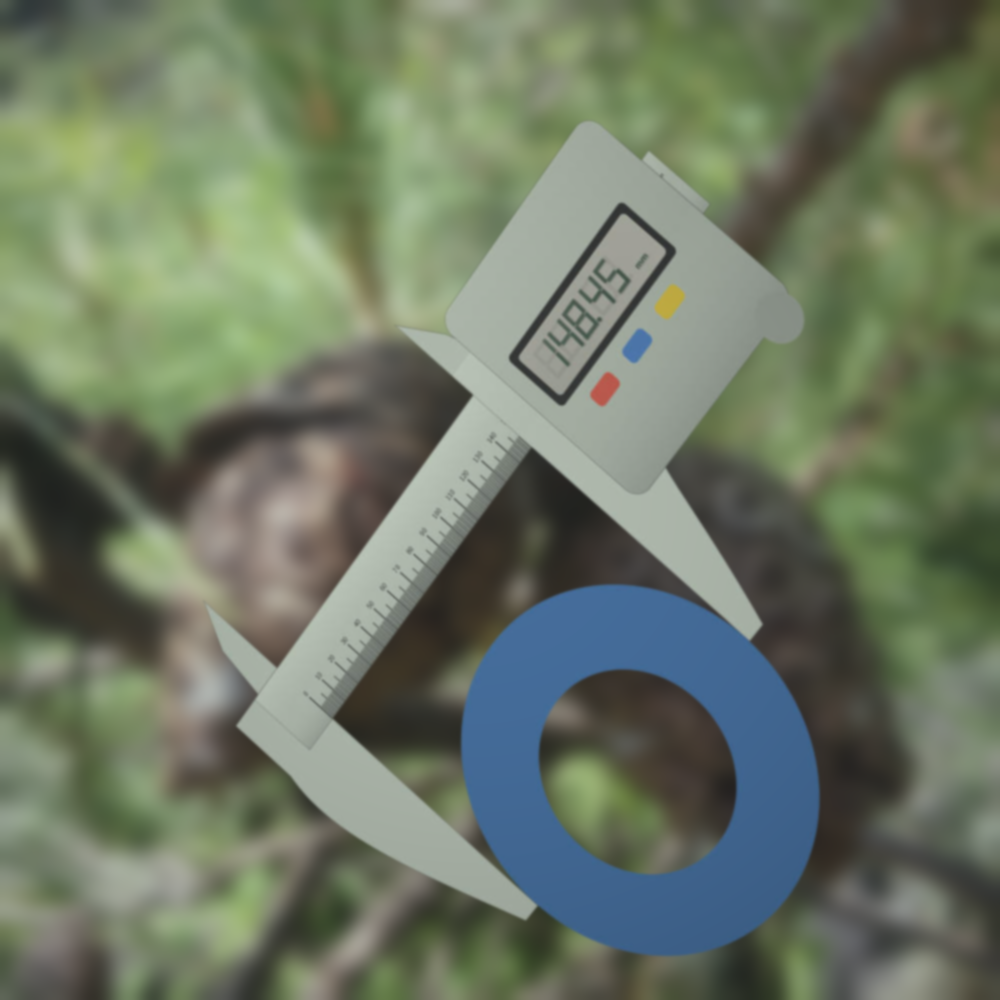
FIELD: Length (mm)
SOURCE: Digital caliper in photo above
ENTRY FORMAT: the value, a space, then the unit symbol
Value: 148.45 mm
